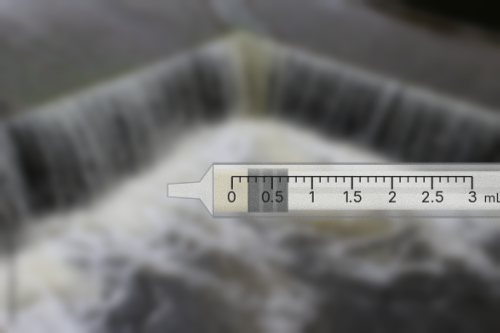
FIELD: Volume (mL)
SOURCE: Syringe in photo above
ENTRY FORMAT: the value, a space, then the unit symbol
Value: 0.2 mL
